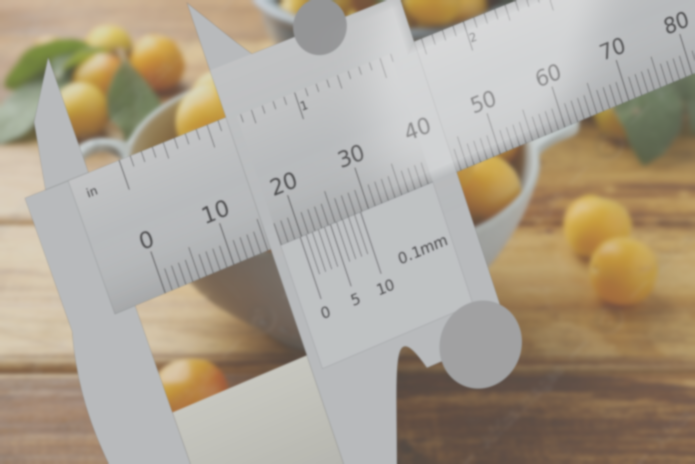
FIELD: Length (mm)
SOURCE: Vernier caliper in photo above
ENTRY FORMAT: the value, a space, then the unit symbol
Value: 19.8 mm
